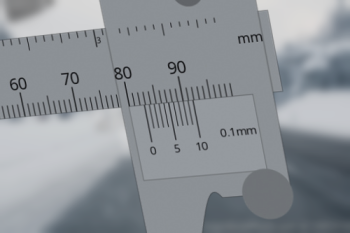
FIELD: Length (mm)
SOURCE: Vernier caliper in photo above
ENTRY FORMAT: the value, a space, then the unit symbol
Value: 82.8 mm
